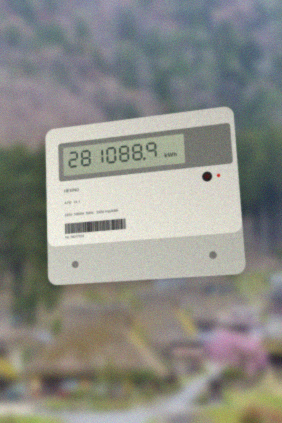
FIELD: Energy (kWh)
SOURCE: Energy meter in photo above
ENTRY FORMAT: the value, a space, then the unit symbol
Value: 281088.9 kWh
